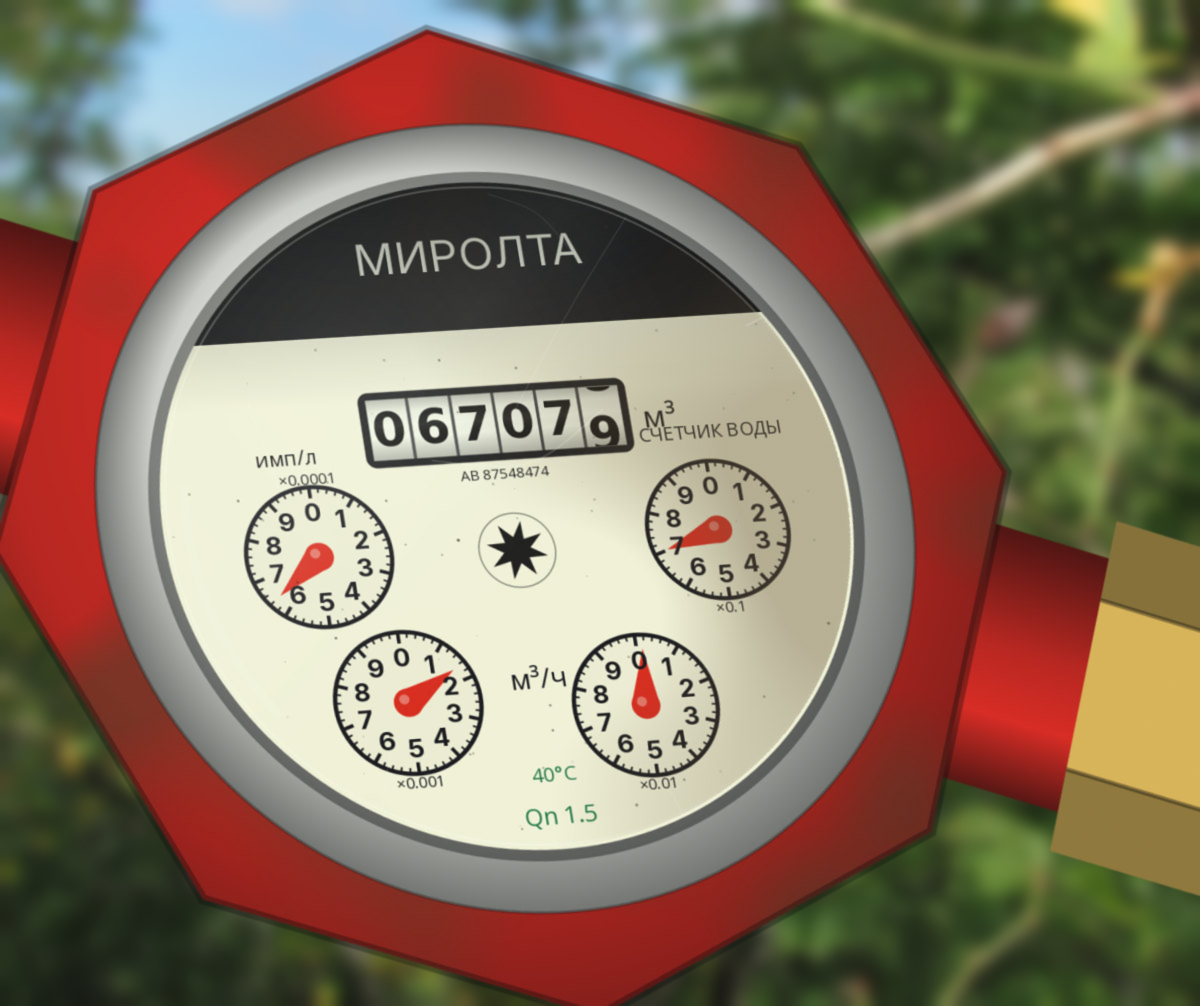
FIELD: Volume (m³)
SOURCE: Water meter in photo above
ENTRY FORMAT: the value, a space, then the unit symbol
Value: 67078.7016 m³
